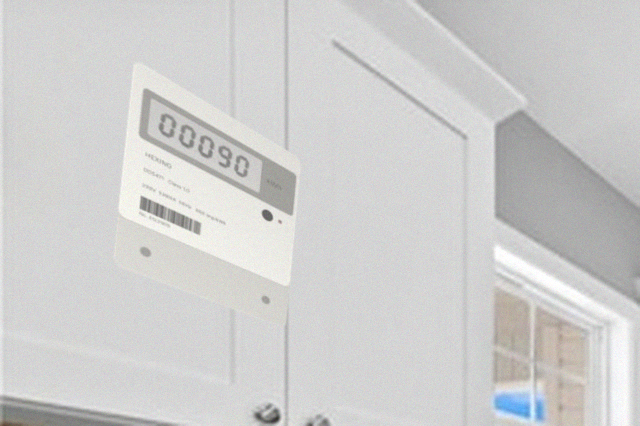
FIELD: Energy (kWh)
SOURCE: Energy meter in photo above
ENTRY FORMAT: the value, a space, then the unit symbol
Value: 90 kWh
